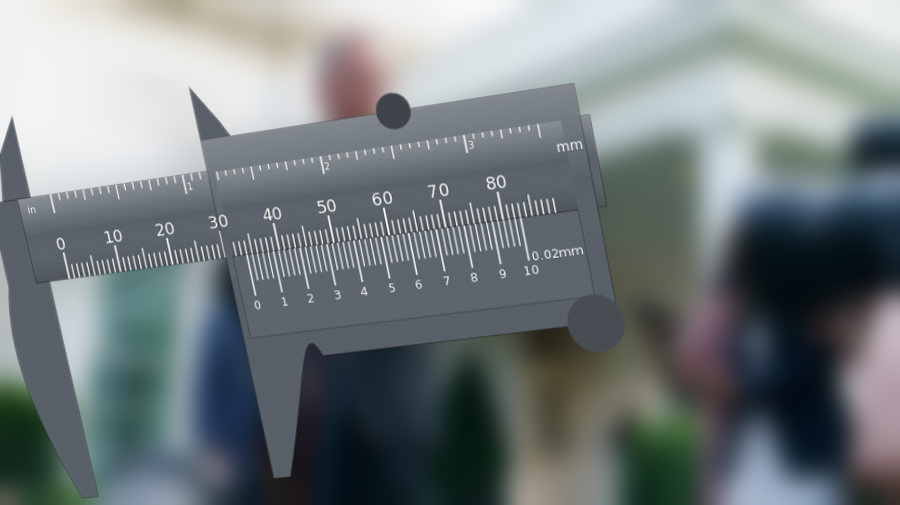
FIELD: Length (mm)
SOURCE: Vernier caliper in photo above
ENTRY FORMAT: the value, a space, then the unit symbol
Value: 34.0 mm
